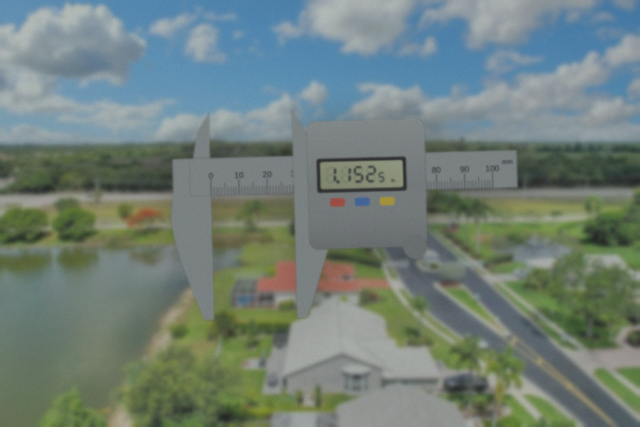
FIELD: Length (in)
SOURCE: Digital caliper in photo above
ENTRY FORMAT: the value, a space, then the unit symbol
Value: 1.1525 in
